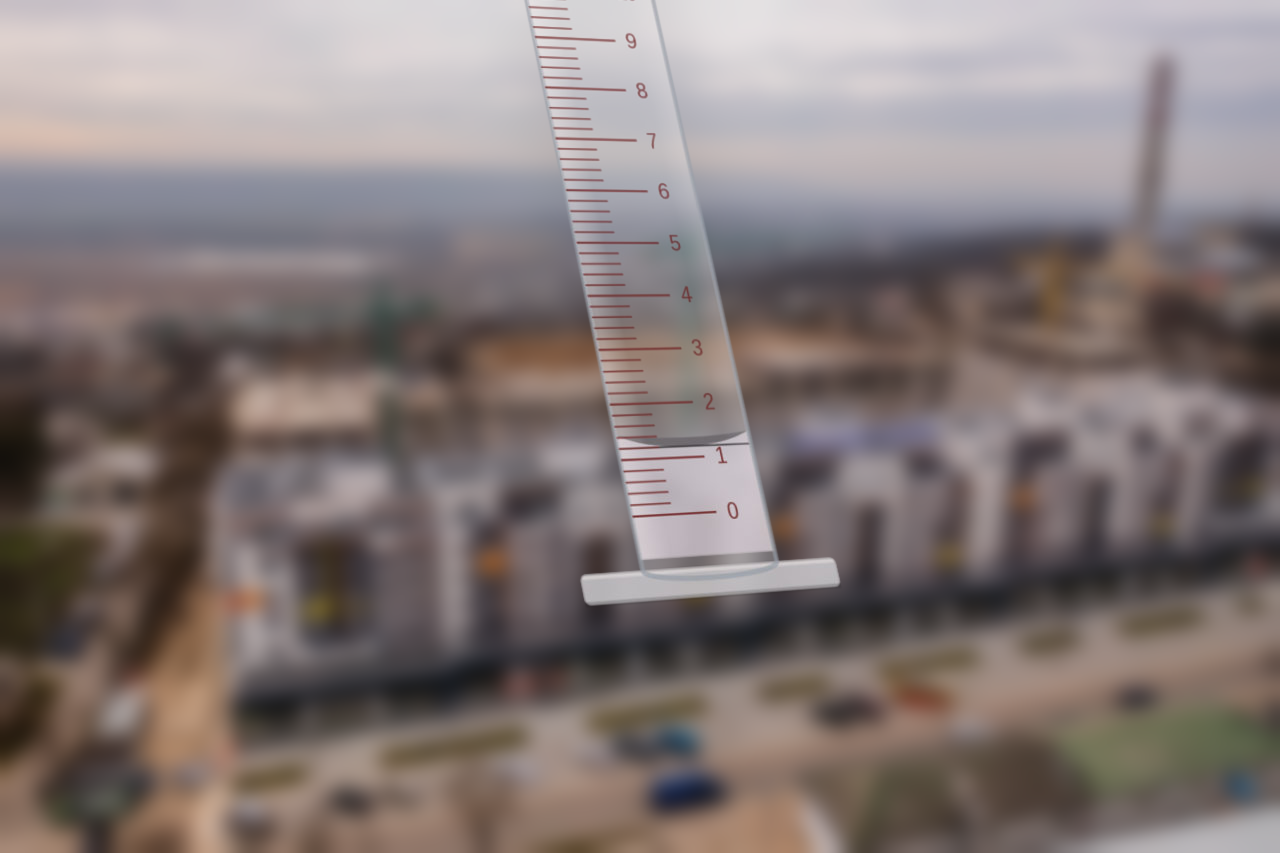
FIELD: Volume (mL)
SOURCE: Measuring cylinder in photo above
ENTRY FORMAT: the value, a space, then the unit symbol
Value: 1.2 mL
